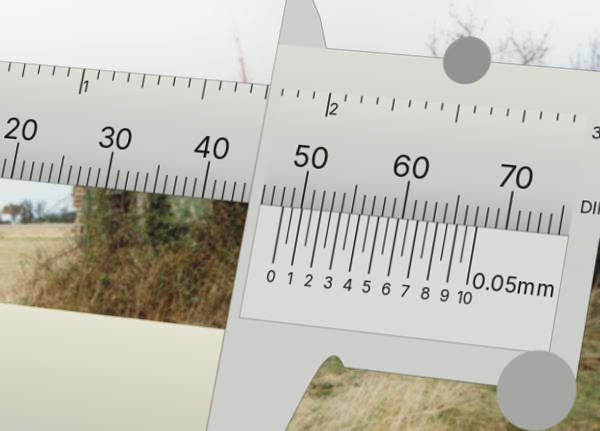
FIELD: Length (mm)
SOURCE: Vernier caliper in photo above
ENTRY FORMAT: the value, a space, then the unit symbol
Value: 48.2 mm
